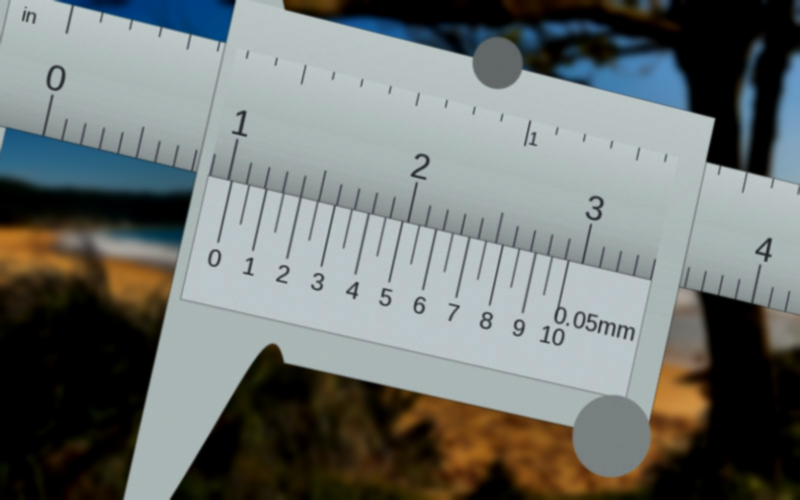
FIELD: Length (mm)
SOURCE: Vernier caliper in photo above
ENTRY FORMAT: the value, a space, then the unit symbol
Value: 10.2 mm
